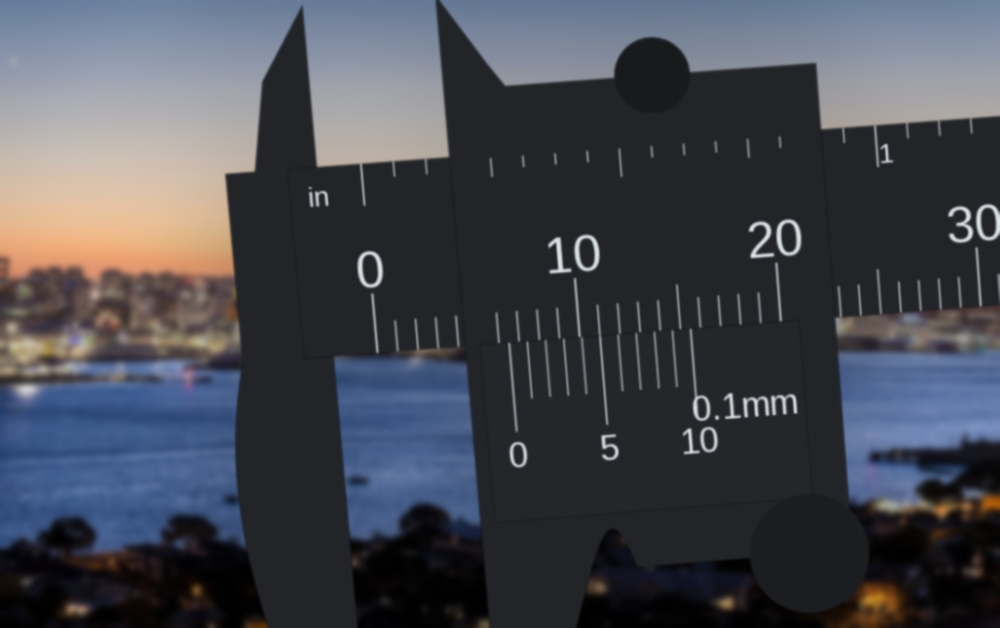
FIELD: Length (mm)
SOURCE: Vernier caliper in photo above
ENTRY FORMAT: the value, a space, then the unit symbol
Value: 6.5 mm
